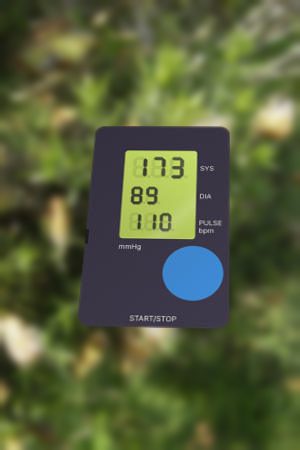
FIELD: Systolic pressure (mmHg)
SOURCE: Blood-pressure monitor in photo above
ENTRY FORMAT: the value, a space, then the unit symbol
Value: 173 mmHg
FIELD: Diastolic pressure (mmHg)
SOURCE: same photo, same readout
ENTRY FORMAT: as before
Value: 89 mmHg
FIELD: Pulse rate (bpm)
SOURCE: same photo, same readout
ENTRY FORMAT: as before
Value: 110 bpm
